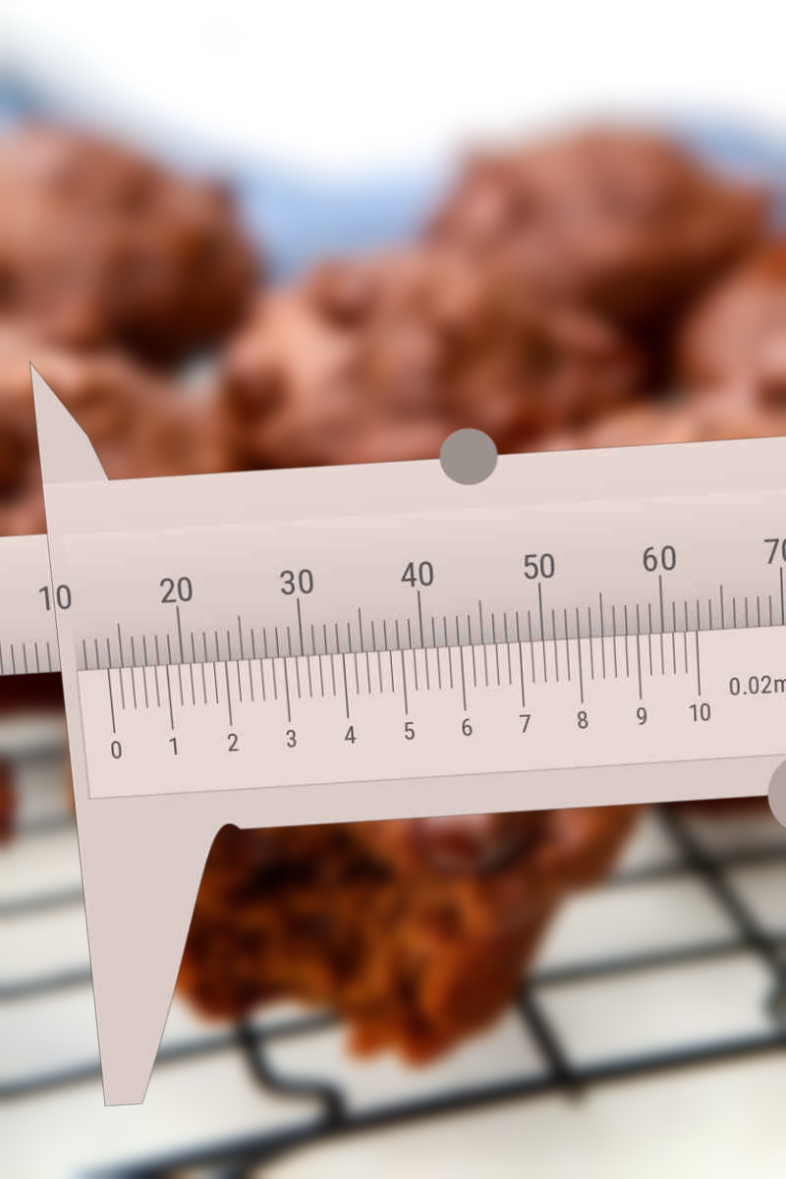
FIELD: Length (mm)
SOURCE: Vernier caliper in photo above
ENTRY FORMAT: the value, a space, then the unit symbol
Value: 13.8 mm
